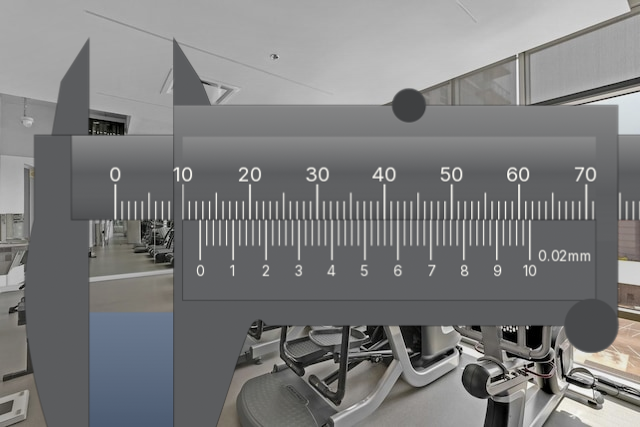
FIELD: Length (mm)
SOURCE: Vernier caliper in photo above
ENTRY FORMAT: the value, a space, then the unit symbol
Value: 12.6 mm
